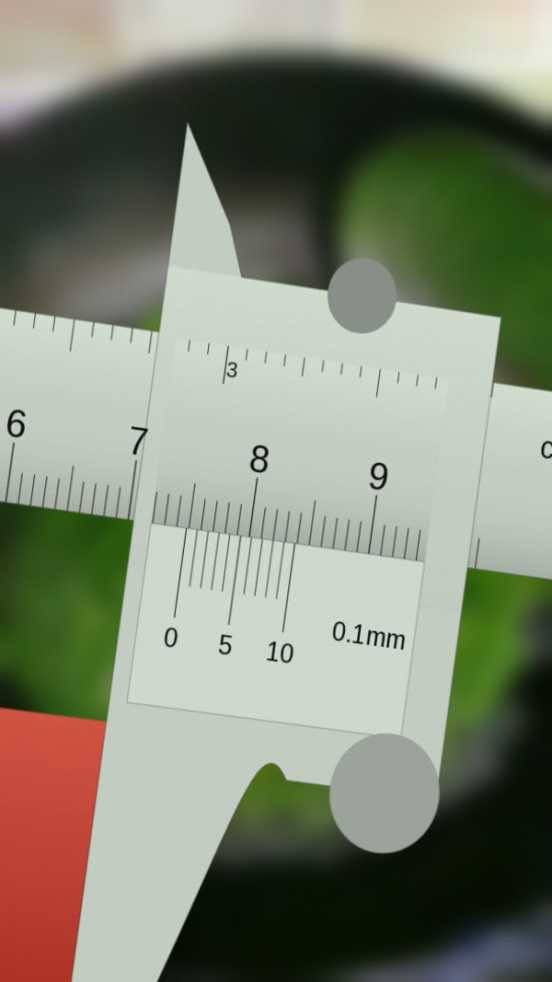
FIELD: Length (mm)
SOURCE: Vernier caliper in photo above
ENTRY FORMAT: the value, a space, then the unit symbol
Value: 74.8 mm
